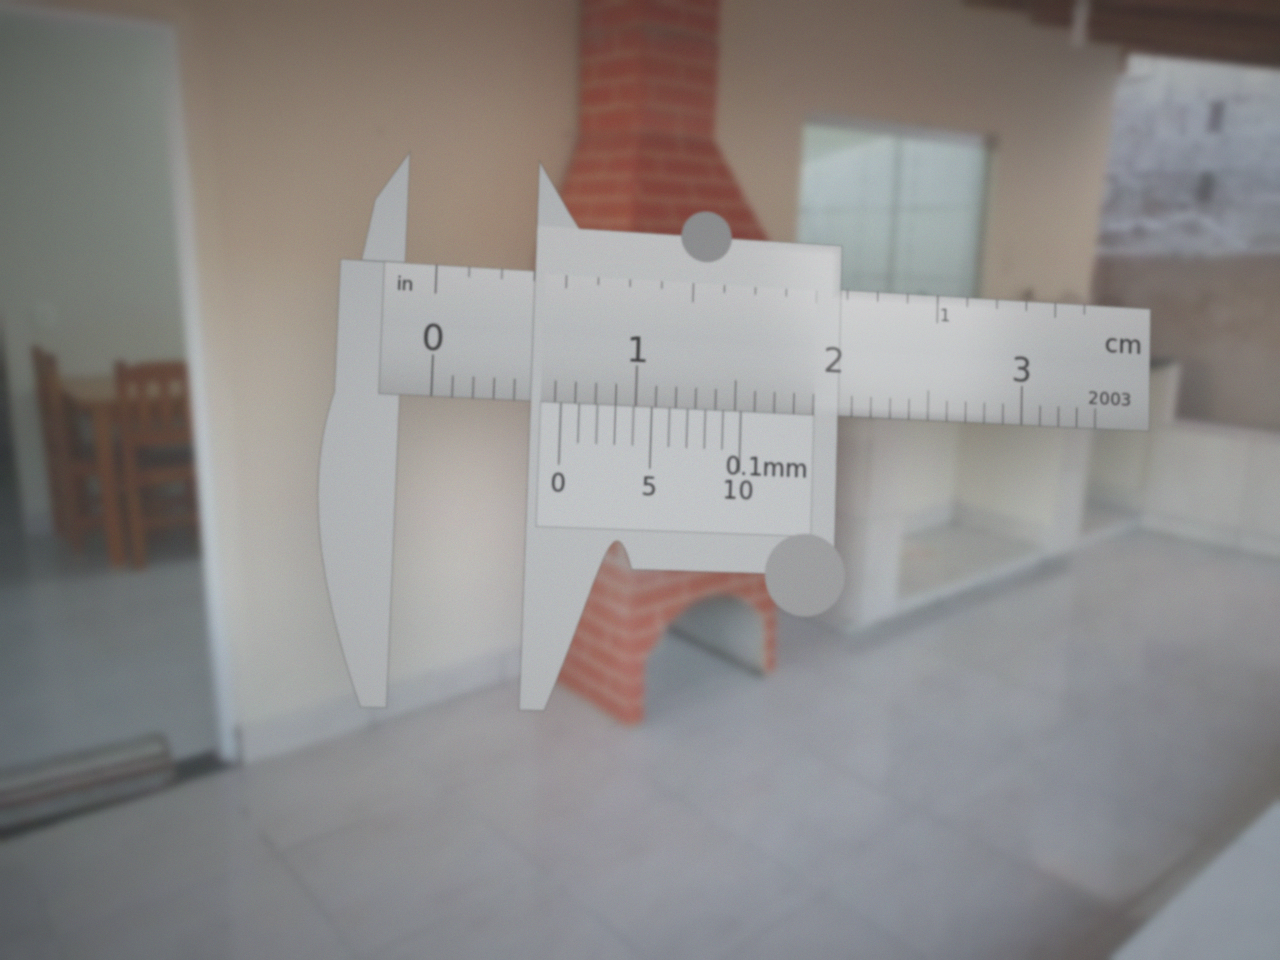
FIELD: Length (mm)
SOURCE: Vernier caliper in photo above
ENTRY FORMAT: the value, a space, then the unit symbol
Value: 6.3 mm
